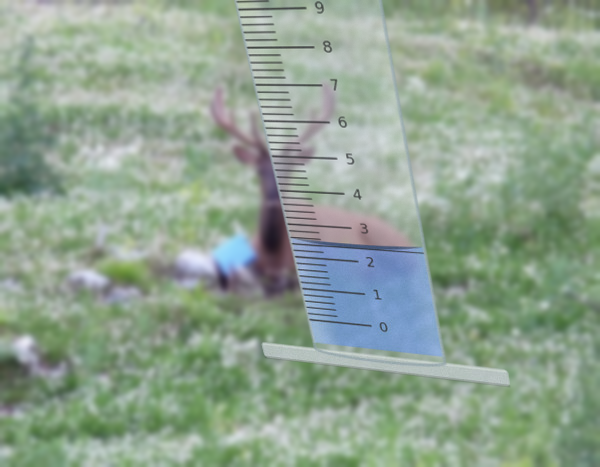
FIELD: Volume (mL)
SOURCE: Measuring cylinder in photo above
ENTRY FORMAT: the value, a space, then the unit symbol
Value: 2.4 mL
